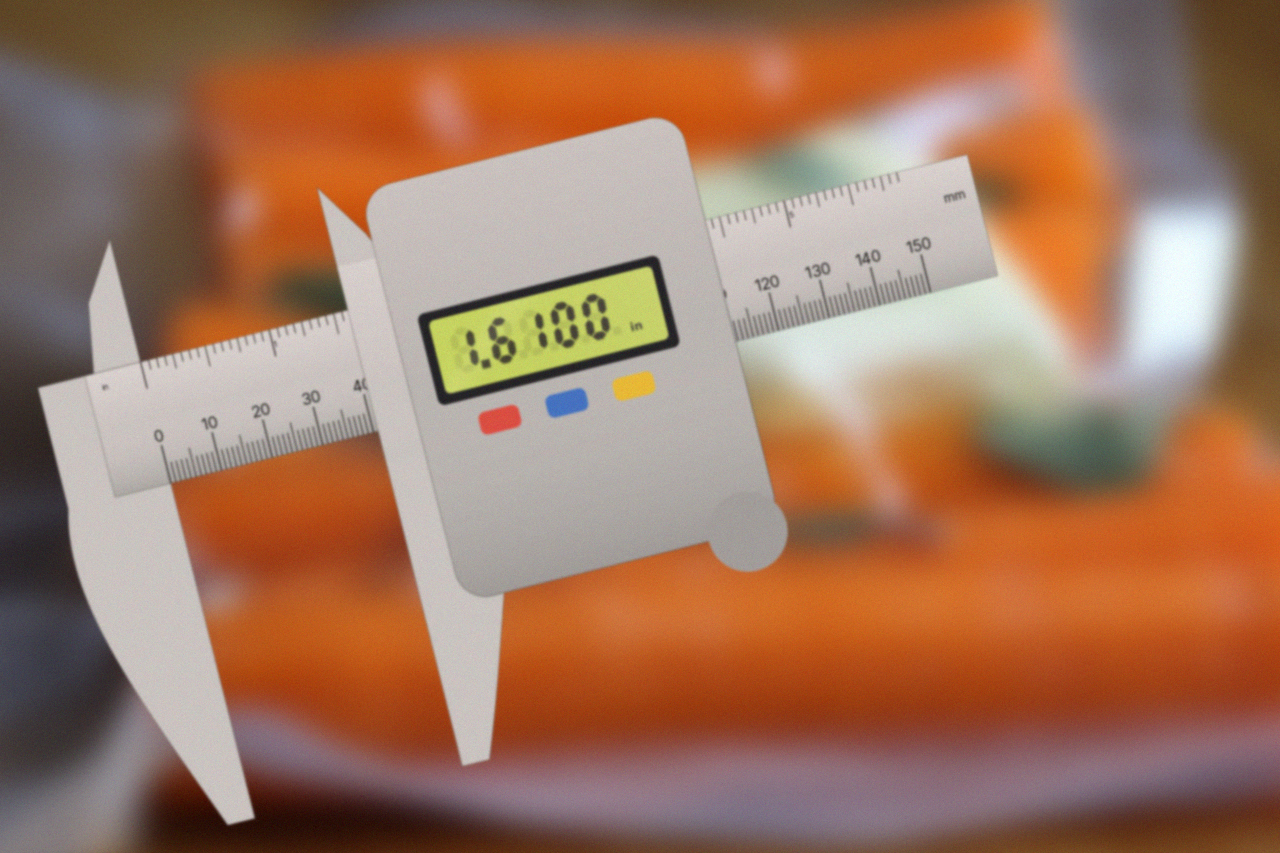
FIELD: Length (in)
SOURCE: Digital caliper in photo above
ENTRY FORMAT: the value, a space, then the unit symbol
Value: 1.6100 in
